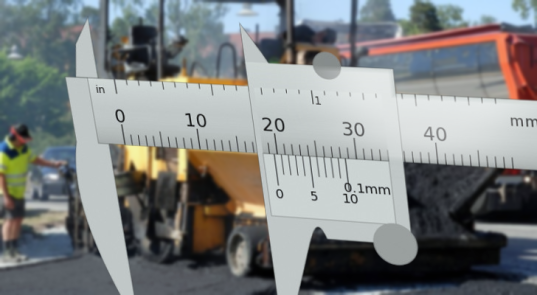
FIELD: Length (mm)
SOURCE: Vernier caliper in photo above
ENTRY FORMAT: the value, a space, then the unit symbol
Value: 19.6 mm
